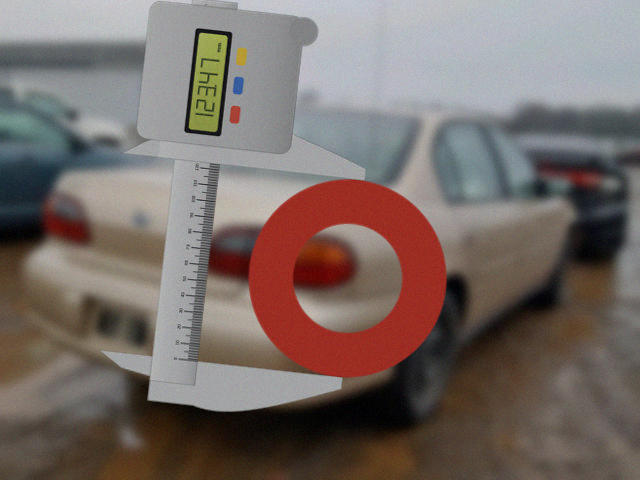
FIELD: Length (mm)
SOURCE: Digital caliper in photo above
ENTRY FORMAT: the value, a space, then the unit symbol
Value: 123.47 mm
